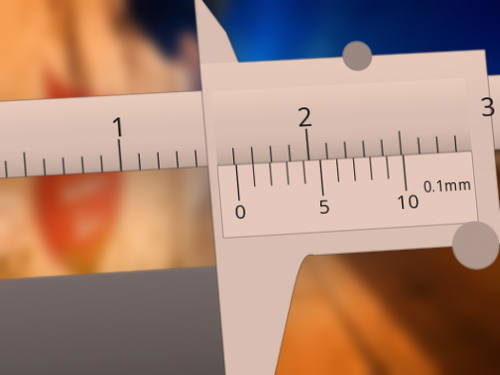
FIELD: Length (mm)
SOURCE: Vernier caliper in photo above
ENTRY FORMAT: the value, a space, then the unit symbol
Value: 16.1 mm
